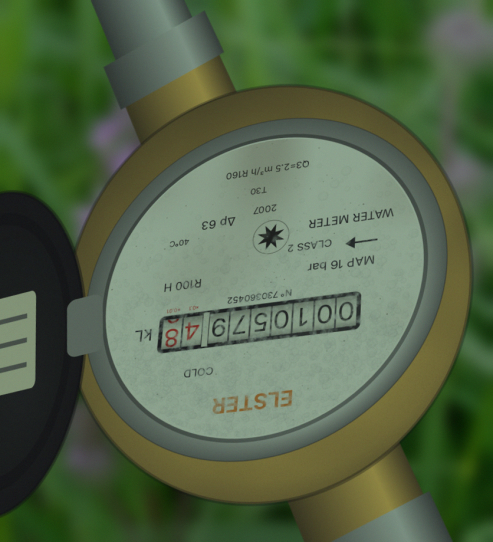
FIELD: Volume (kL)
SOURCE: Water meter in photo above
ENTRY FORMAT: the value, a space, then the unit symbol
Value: 10579.48 kL
